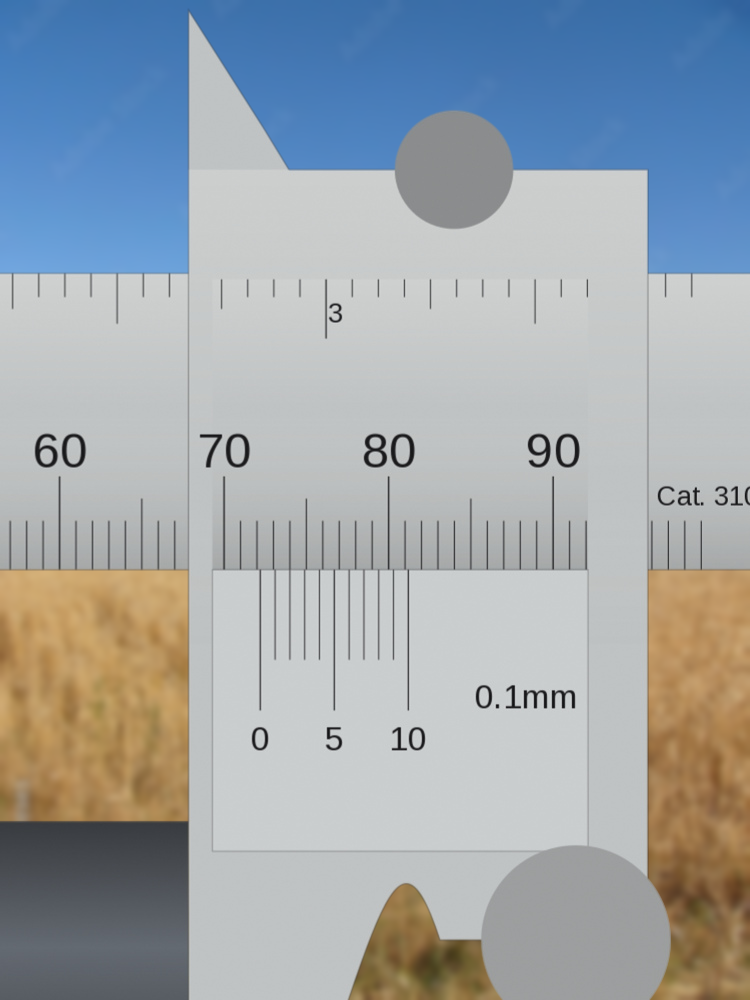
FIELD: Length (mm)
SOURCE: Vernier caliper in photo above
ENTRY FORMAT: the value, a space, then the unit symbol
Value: 72.2 mm
